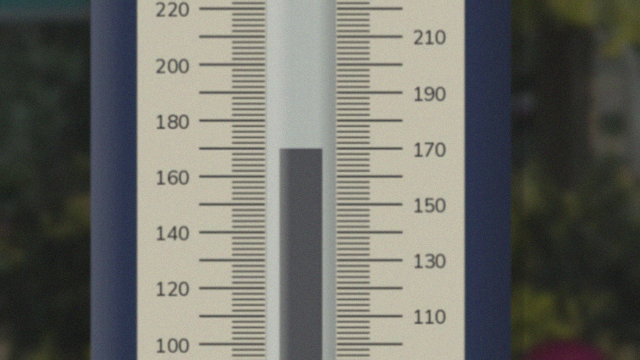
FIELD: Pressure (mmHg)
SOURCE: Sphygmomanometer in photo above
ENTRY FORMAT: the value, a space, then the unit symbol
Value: 170 mmHg
